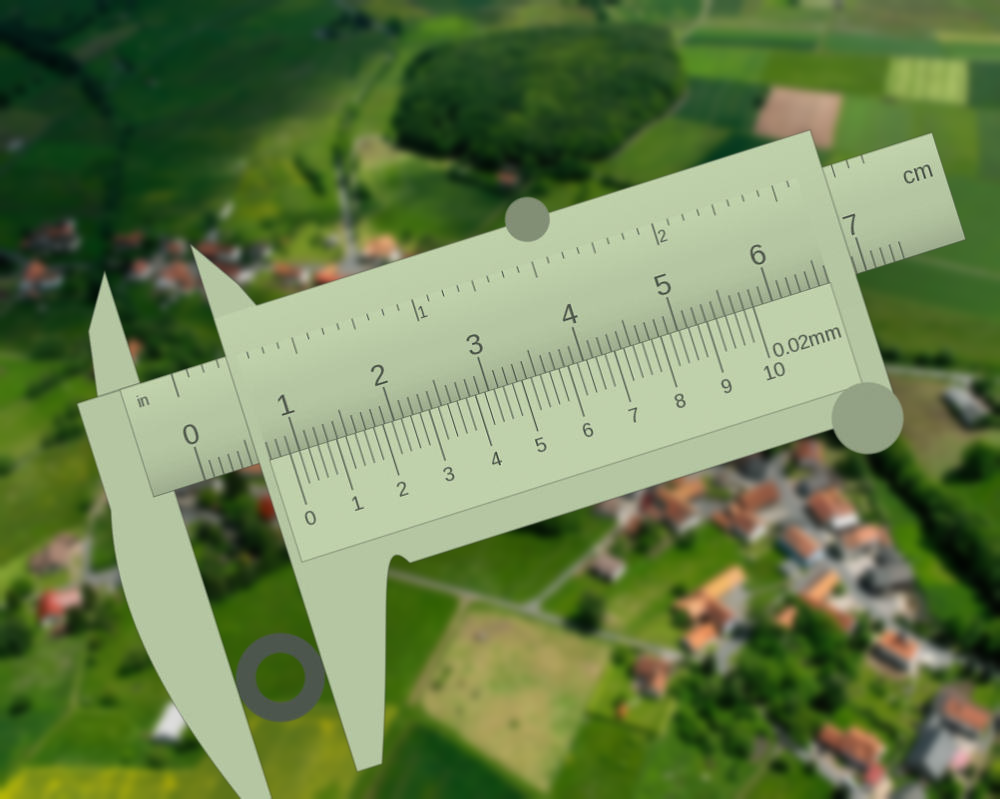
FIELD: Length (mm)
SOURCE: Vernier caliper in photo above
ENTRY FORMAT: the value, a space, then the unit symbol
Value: 9.0 mm
